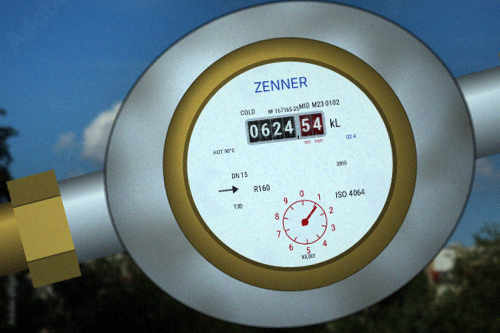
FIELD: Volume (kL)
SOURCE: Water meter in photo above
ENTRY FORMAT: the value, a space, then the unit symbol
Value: 624.541 kL
